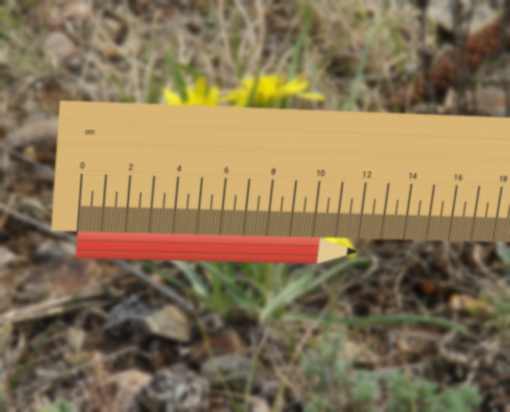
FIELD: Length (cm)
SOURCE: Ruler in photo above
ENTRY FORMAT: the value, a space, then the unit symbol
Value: 12 cm
